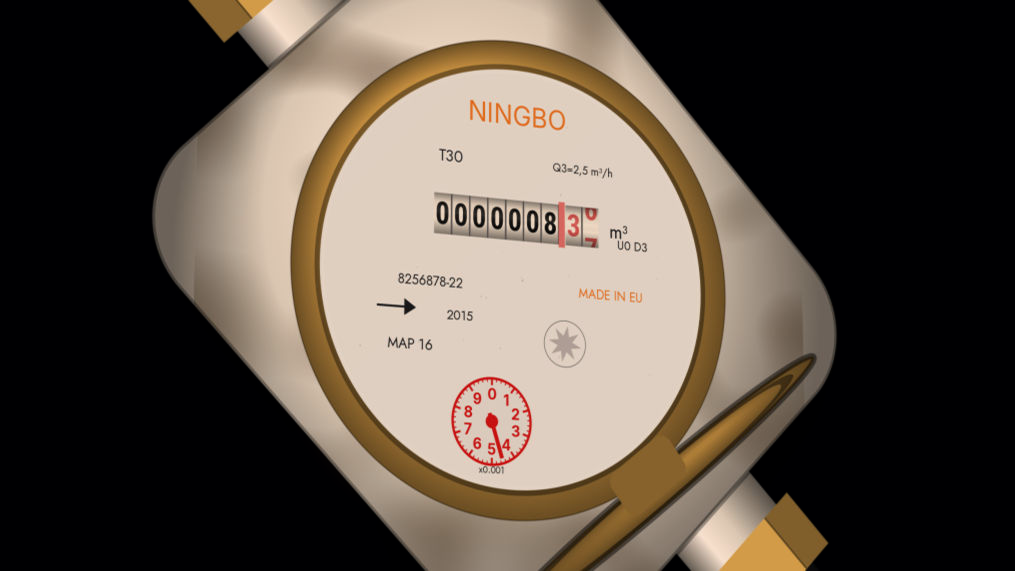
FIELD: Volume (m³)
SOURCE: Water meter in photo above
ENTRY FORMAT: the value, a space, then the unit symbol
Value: 8.364 m³
